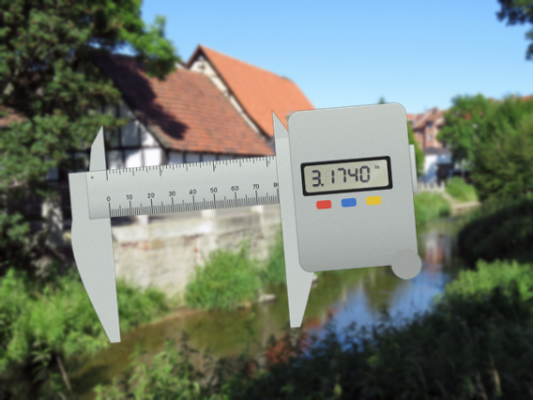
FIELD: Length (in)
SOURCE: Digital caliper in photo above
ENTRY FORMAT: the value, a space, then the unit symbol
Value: 3.1740 in
